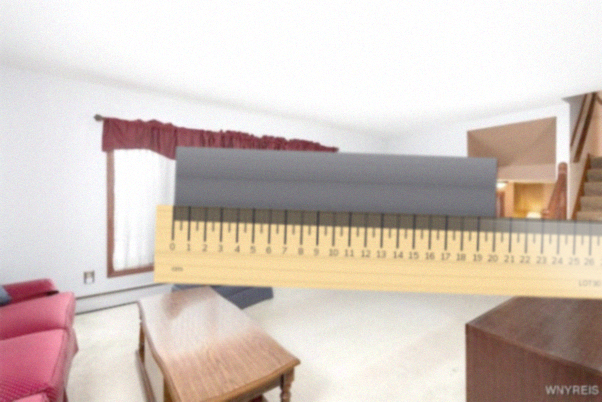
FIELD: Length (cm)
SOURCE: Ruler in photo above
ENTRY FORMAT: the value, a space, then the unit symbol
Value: 20 cm
